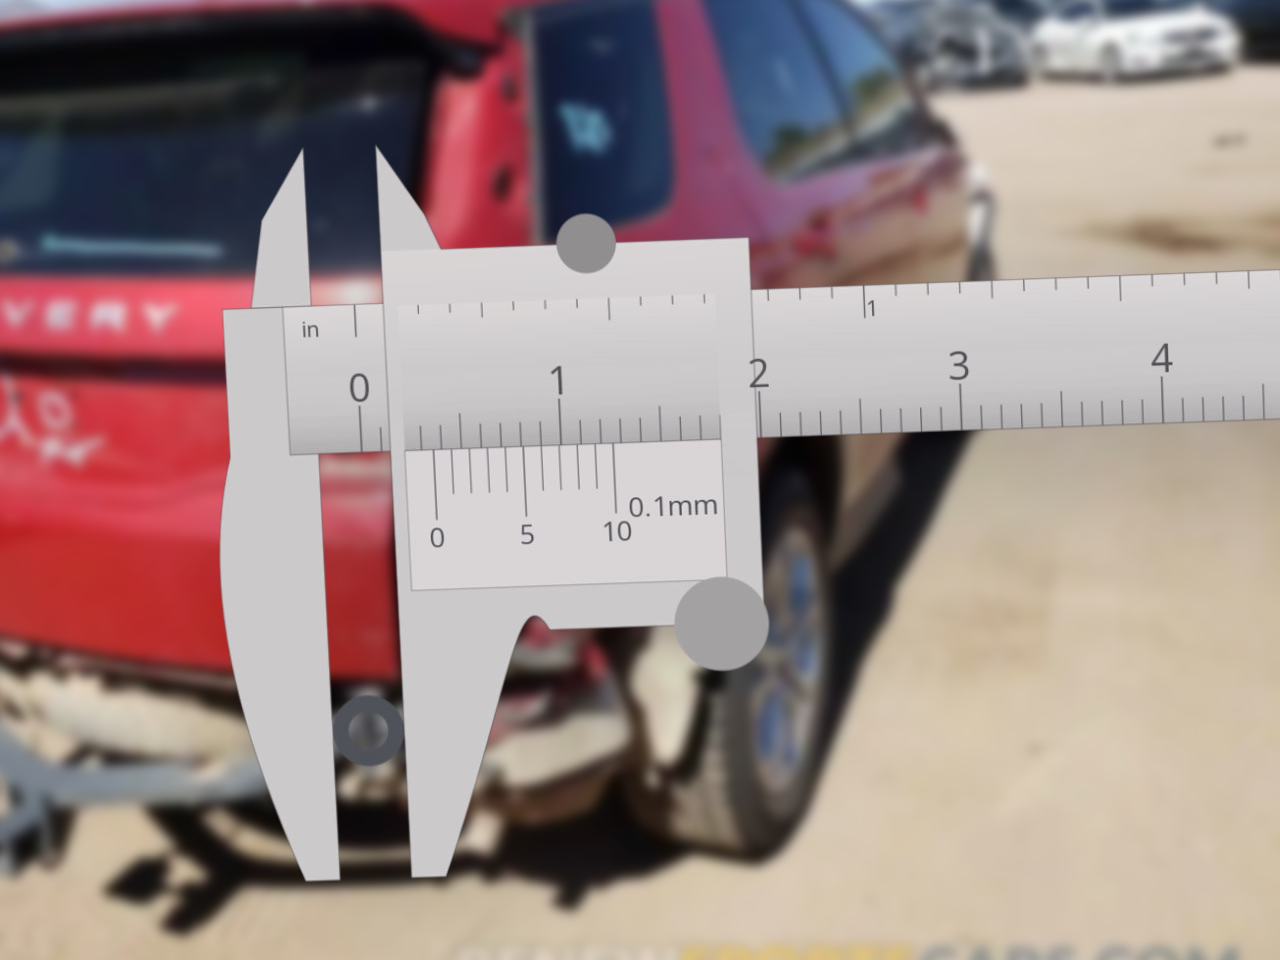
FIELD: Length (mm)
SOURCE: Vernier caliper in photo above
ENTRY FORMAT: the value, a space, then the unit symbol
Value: 3.6 mm
